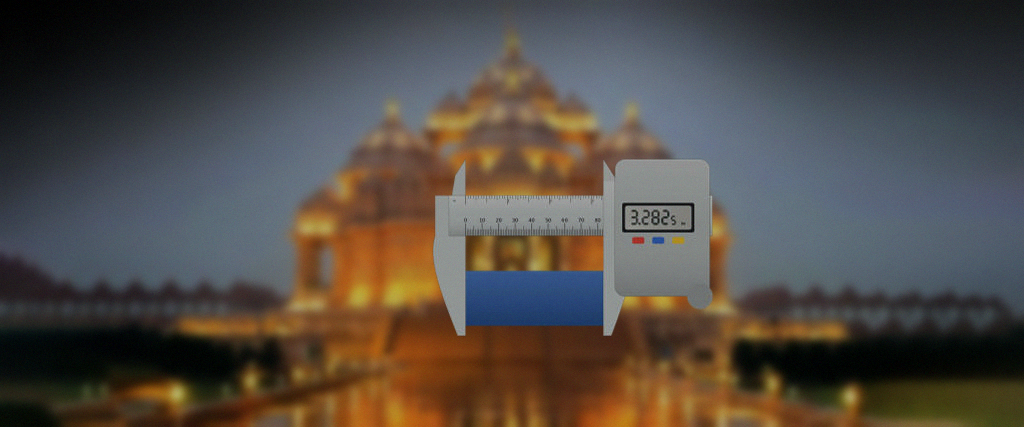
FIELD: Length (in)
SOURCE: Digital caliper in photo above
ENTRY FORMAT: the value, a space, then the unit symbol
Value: 3.2825 in
